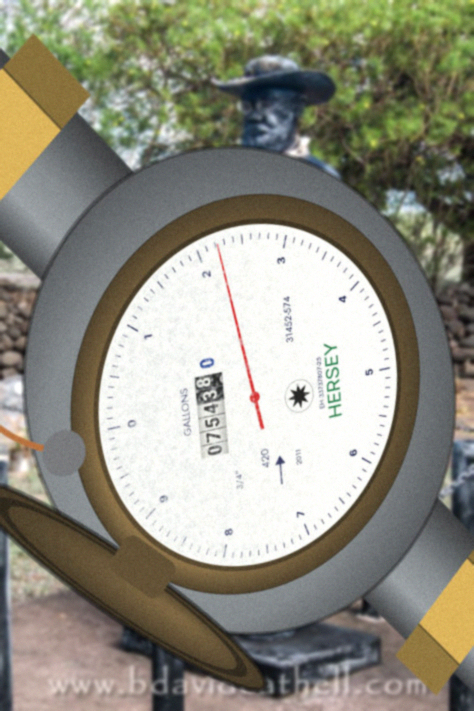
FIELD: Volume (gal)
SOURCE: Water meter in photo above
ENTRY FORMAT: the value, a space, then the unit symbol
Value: 754382.2 gal
